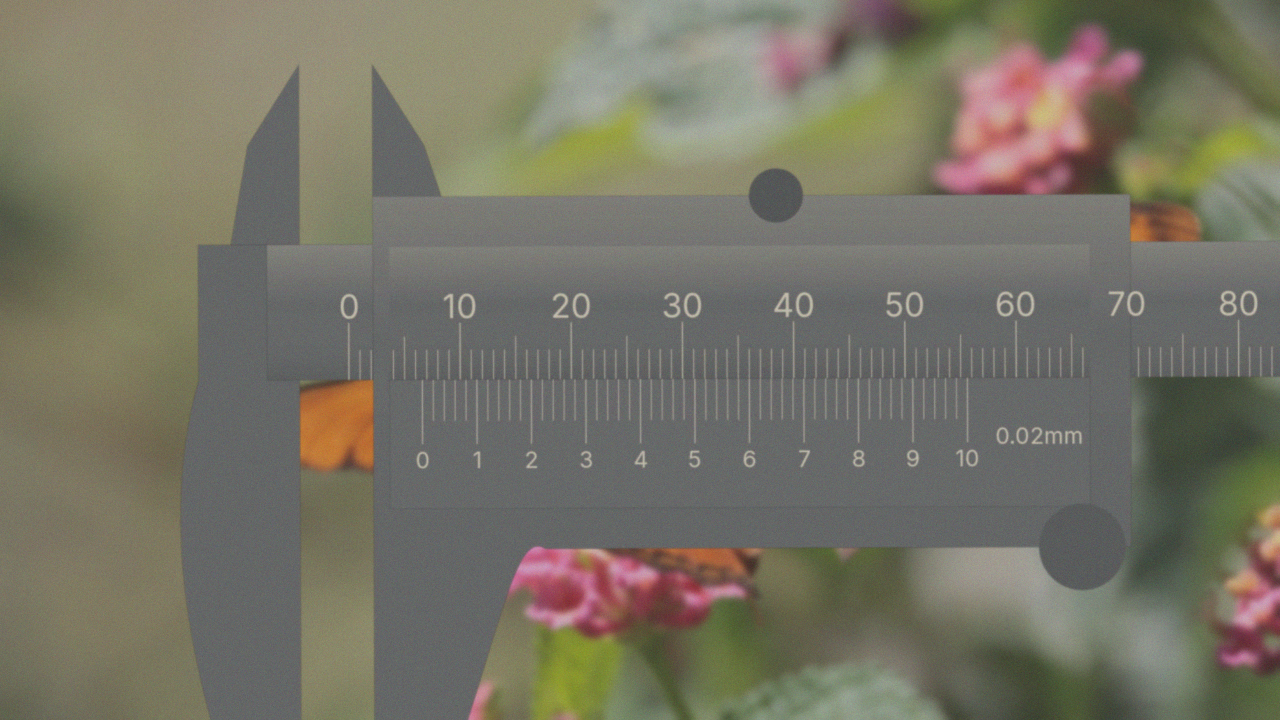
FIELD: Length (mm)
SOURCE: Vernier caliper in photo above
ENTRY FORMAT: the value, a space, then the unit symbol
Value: 6.6 mm
